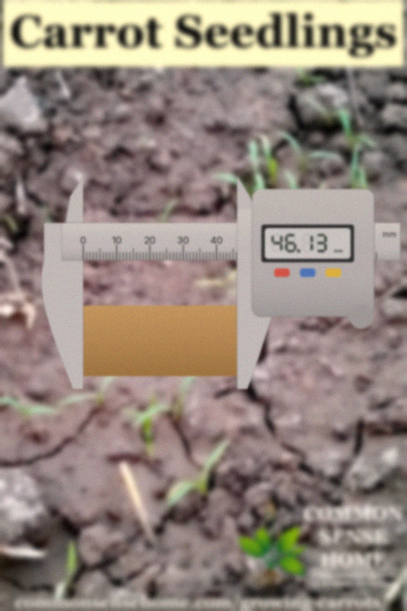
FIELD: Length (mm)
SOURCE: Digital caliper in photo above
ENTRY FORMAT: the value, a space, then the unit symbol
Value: 46.13 mm
